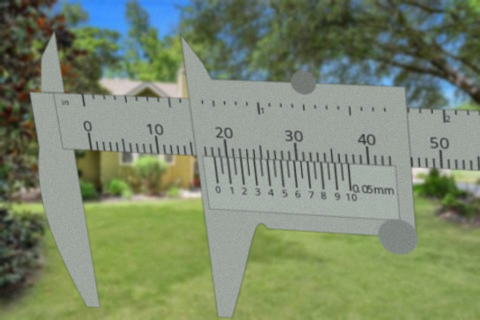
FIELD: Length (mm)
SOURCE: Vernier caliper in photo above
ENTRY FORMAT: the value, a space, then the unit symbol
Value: 18.2 mm
